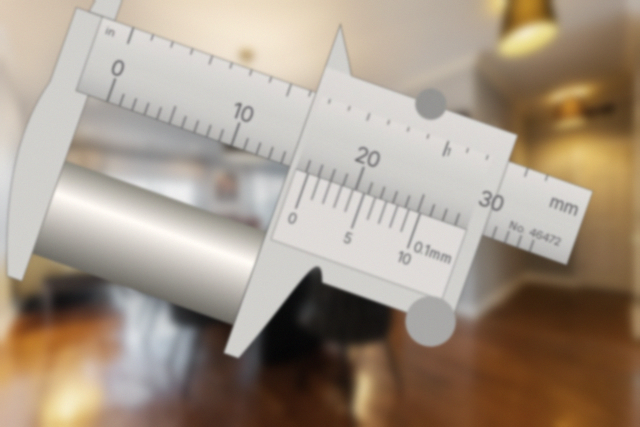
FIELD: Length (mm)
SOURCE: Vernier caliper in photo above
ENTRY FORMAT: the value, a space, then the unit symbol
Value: 16.2 mm
